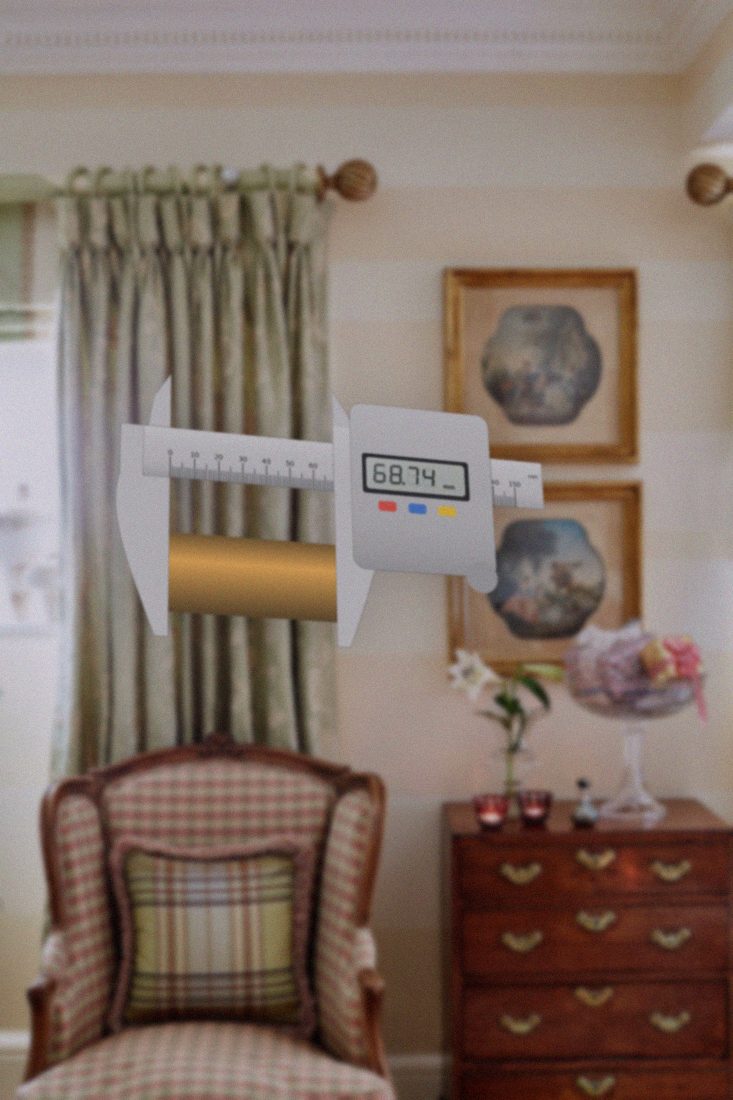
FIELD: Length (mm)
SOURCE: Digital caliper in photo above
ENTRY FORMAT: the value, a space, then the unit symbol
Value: 68.74 mm
